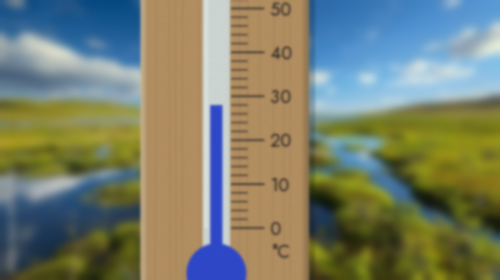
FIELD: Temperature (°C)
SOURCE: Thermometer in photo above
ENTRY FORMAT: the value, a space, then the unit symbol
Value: 28 °C
